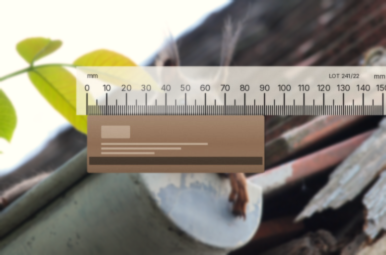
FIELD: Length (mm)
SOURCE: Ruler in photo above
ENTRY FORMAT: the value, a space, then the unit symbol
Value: 90 mm
